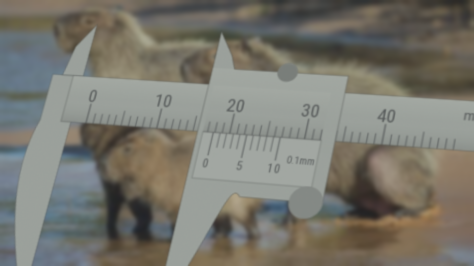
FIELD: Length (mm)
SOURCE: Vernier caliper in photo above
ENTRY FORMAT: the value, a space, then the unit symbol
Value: 17.8 mm
